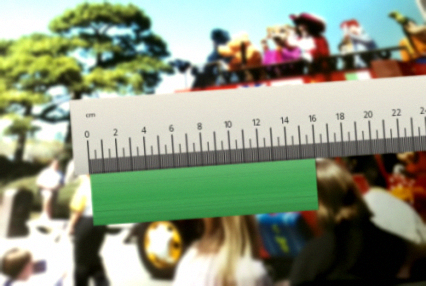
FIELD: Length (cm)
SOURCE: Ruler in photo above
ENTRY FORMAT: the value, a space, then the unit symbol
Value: 16 cm
